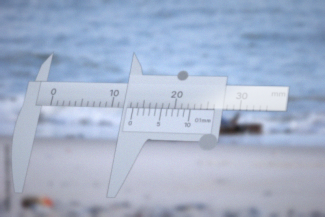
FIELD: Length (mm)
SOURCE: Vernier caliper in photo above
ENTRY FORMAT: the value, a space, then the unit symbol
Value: 13.4 mm
